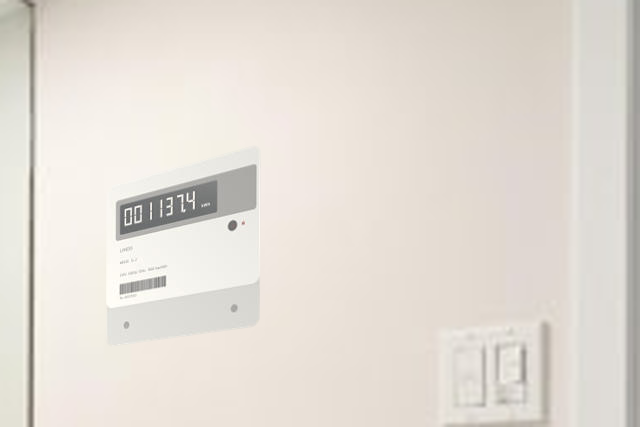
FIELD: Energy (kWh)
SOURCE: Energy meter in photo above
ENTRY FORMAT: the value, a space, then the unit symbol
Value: 1137.4 kWh
